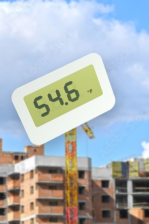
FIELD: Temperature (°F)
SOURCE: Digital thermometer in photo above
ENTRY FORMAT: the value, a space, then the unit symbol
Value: 54.6 °F
